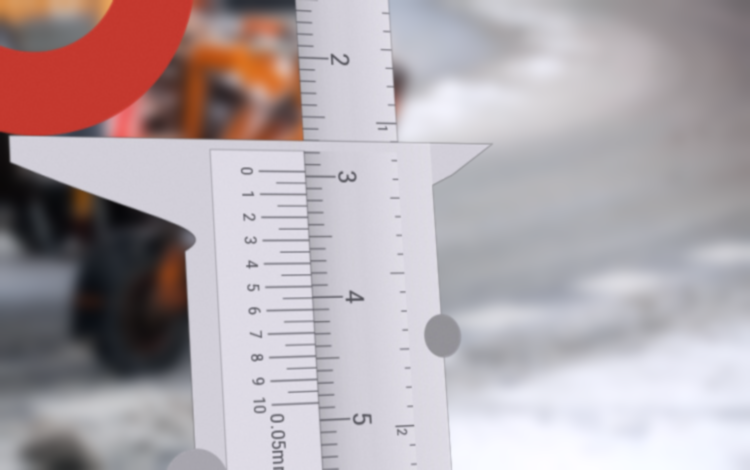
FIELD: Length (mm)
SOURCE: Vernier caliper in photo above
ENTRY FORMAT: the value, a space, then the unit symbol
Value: 29.6 mm
